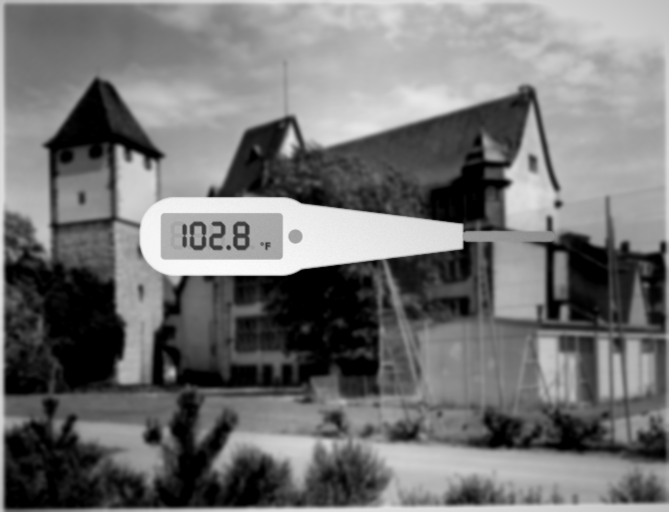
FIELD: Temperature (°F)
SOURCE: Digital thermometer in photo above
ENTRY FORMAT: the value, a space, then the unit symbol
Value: 102.8 °F
